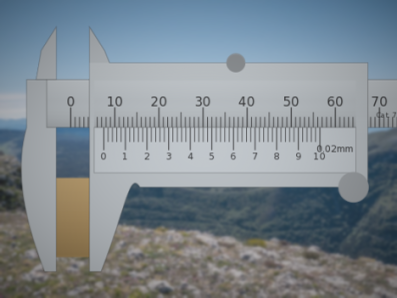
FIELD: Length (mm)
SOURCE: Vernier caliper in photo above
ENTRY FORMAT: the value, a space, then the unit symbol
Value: 7.5 mm
